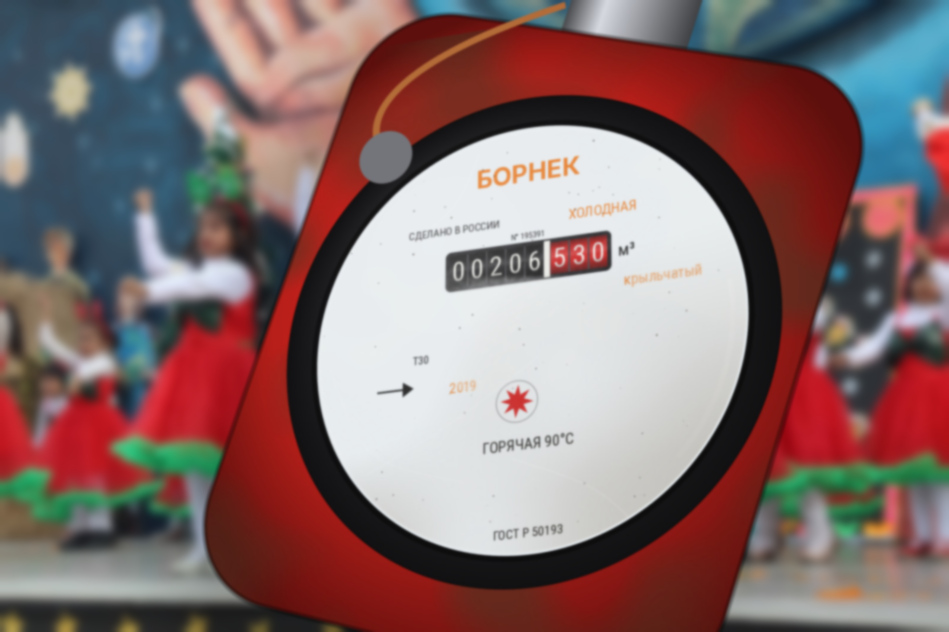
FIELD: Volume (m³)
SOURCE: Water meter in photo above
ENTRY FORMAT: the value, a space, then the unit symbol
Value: 206.530 m³
